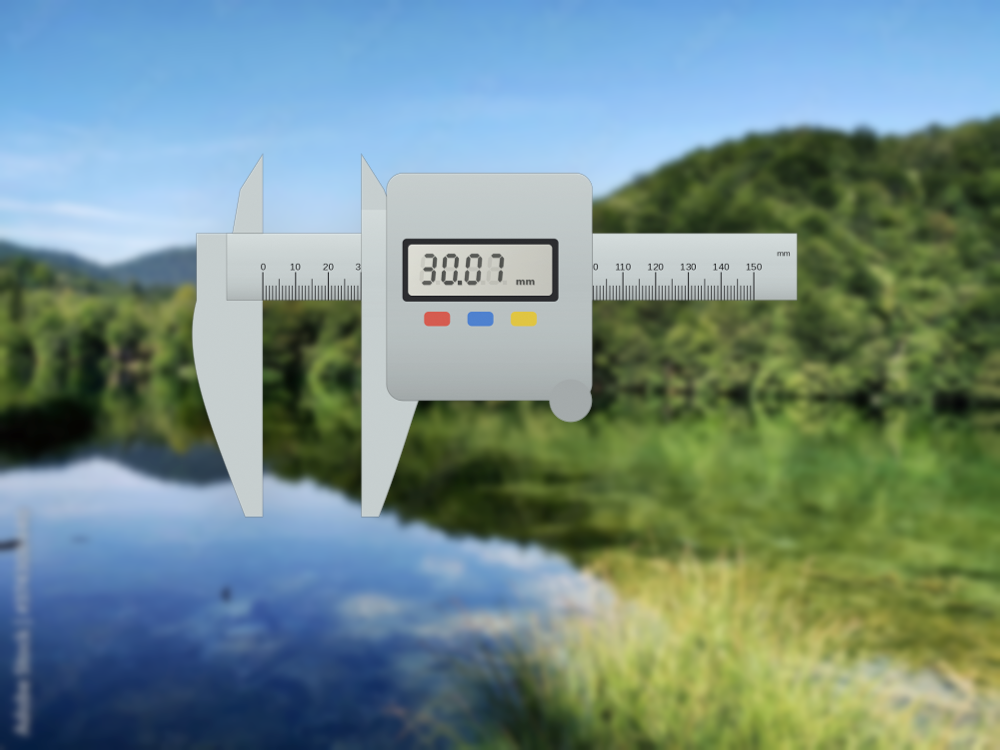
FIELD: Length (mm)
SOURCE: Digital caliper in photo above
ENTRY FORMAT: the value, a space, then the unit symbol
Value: 30.07 mm
